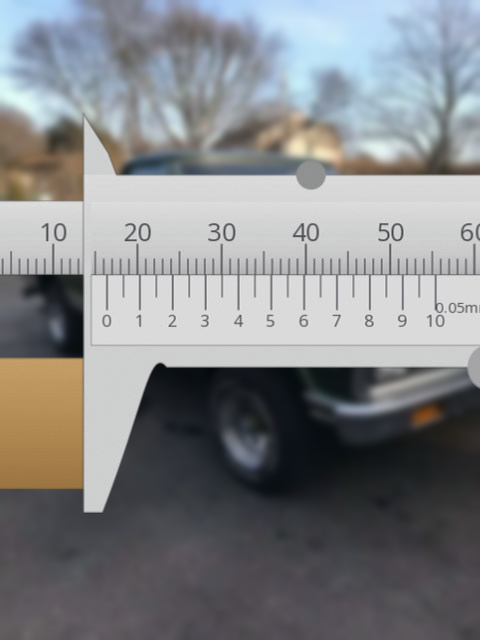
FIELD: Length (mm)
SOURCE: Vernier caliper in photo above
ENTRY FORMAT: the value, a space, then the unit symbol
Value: 16.4 mm
